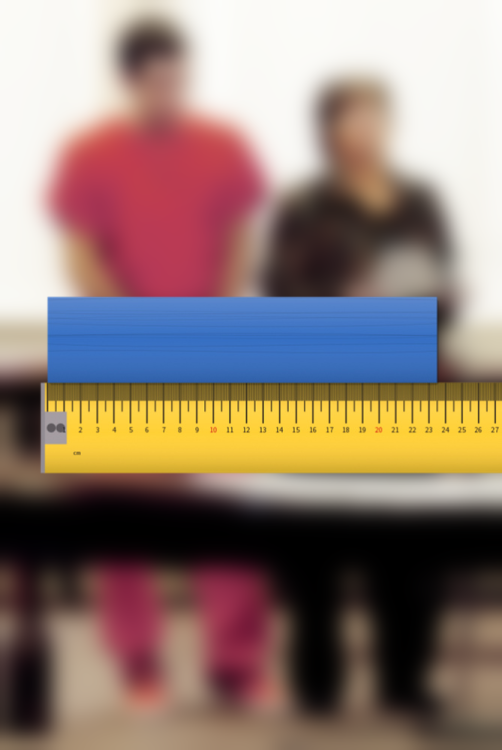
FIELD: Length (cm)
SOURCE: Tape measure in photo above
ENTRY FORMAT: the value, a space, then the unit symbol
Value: 23.5 cm
